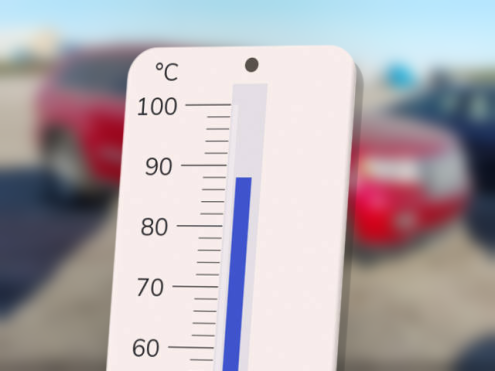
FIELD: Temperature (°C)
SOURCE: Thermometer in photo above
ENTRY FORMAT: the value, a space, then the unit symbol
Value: 88 °C
